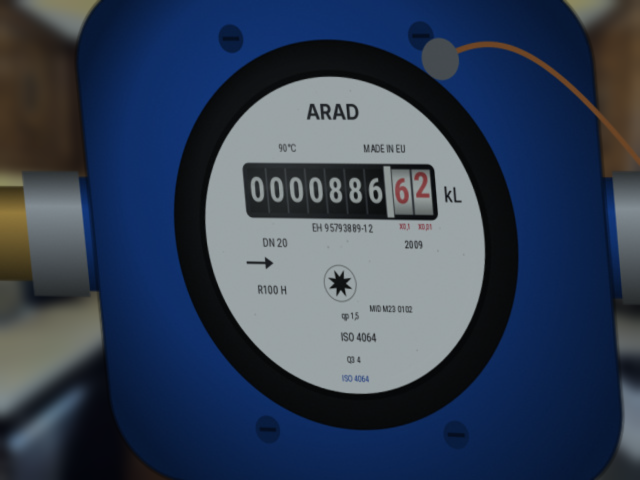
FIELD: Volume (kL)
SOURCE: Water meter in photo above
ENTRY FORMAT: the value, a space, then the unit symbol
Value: 886.62 kL
